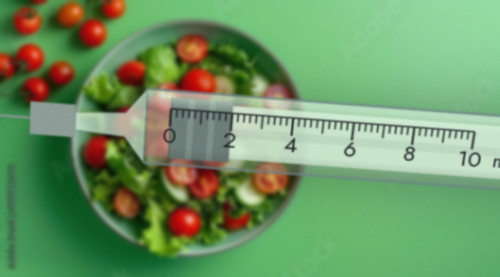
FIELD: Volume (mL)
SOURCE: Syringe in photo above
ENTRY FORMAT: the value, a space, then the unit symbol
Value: 0 mL
